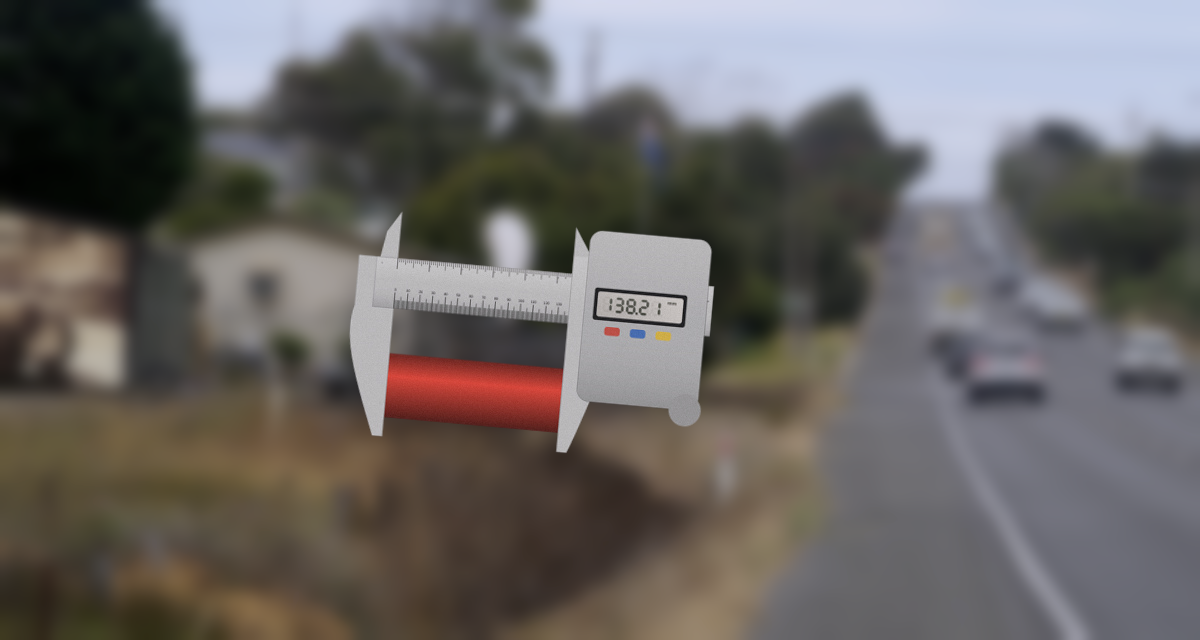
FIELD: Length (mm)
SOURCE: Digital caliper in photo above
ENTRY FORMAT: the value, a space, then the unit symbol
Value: 138.21 mm
